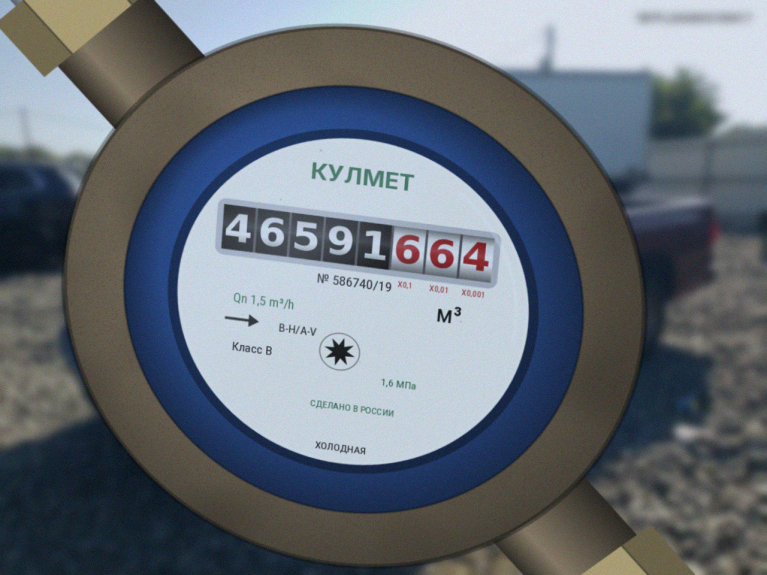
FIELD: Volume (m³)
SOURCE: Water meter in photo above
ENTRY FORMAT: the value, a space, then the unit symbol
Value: 46591.664 m³
